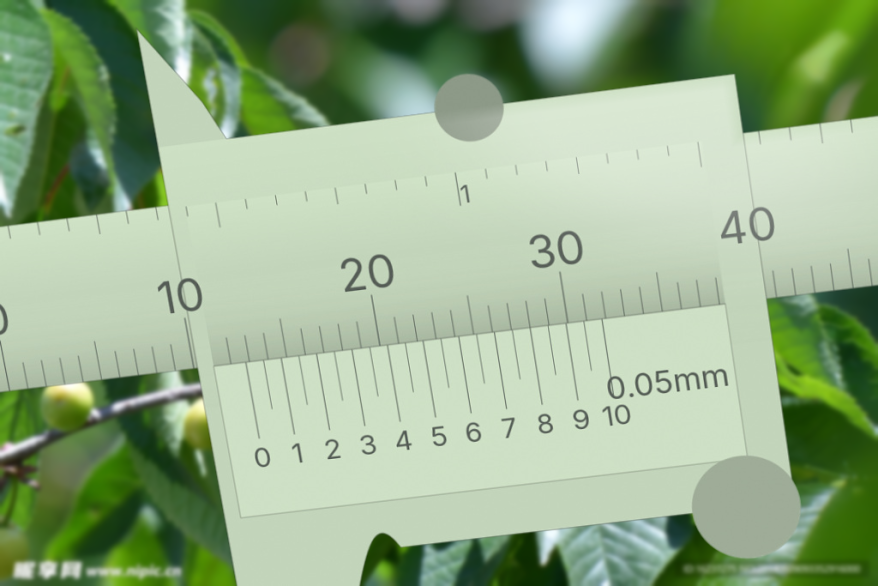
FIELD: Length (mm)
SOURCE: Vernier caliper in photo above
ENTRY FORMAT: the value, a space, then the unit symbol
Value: 12.8 mm
